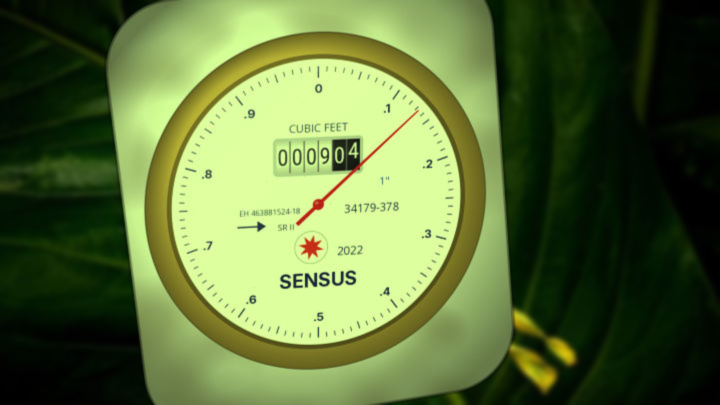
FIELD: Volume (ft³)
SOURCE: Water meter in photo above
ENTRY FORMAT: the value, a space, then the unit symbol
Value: 904.13 ft³
